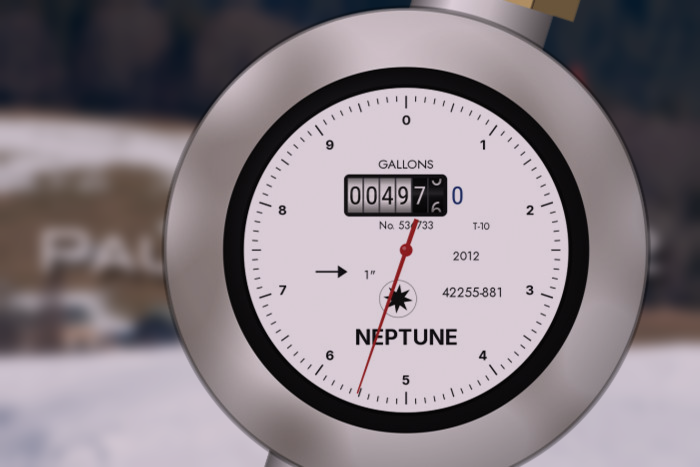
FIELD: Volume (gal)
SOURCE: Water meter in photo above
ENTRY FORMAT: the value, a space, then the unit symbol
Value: 49755.5 gal
